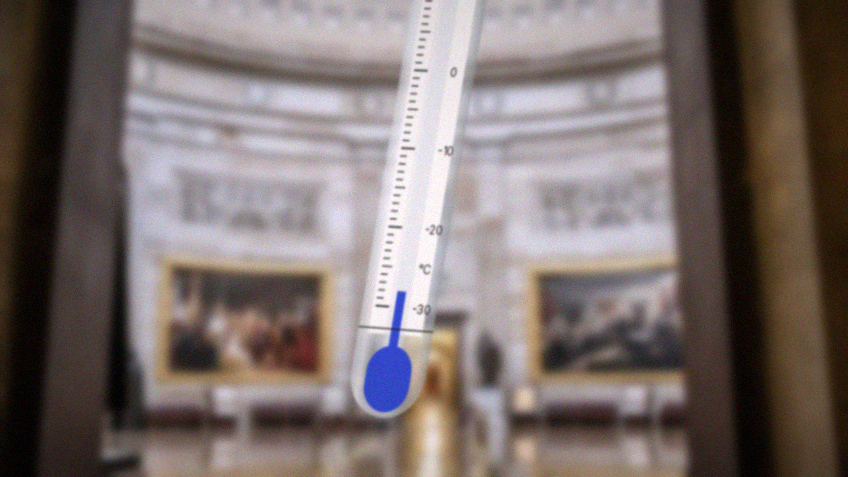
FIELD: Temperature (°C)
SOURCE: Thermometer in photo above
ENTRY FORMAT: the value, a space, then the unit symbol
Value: -28 °C
